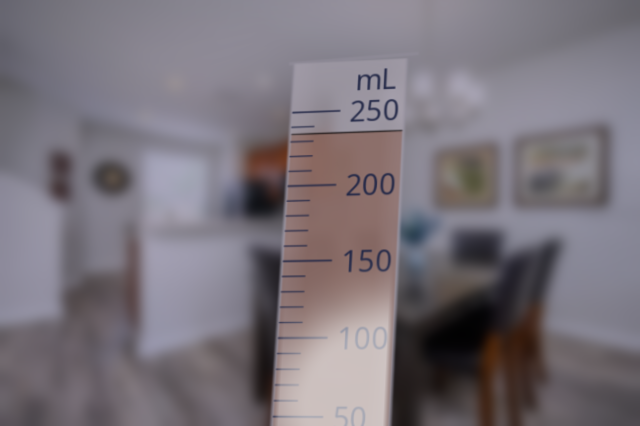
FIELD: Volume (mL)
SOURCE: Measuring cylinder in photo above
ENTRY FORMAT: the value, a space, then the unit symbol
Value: 235 mL
